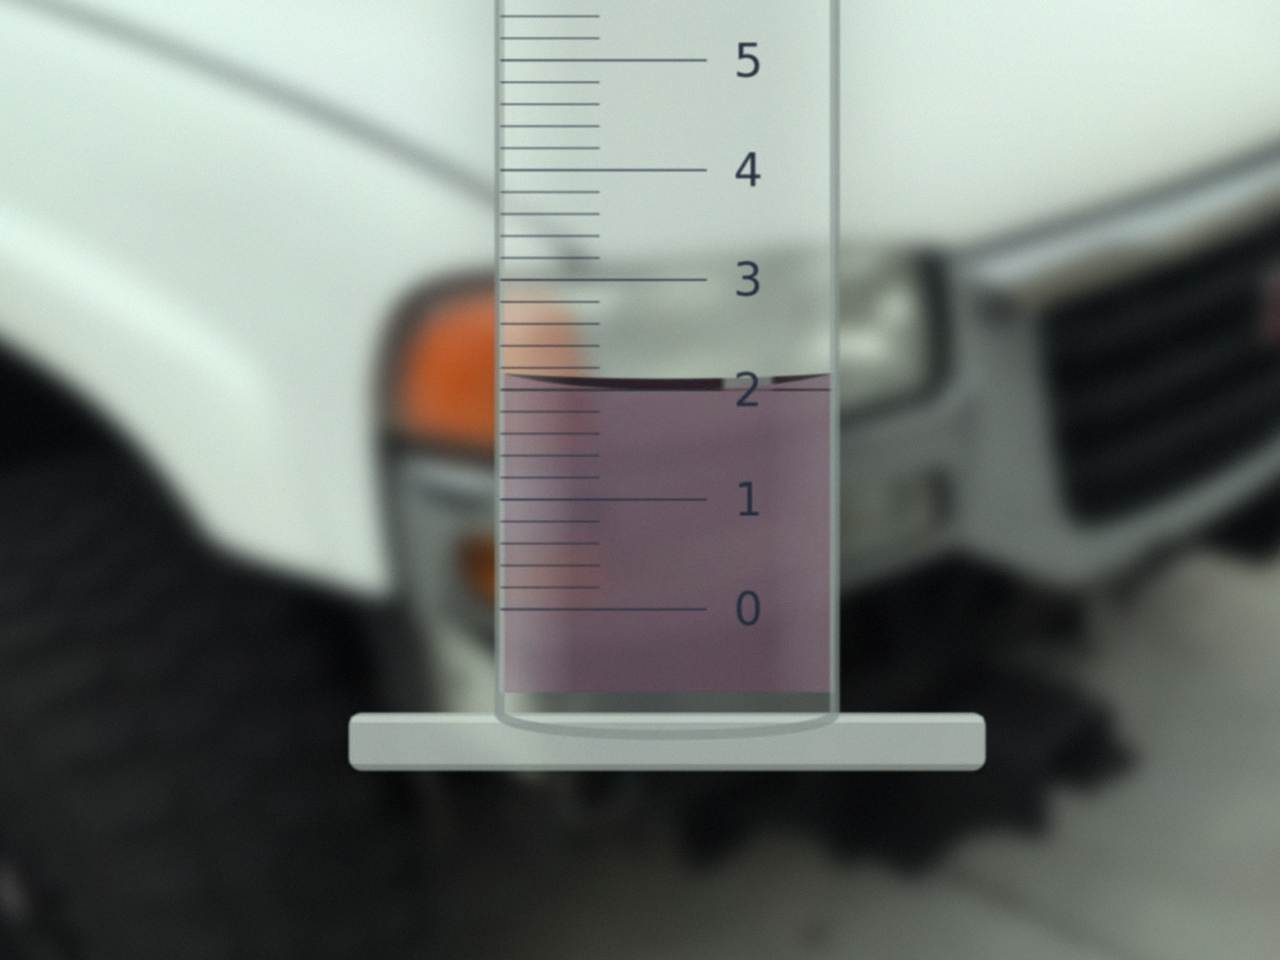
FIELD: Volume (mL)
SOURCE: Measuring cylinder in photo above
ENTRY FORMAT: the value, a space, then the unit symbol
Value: 2 mL
